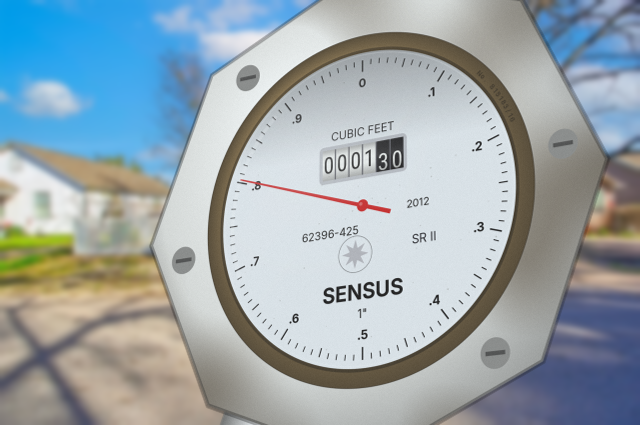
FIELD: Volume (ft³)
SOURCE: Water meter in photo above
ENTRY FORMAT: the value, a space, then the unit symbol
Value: 129.80 ft³
